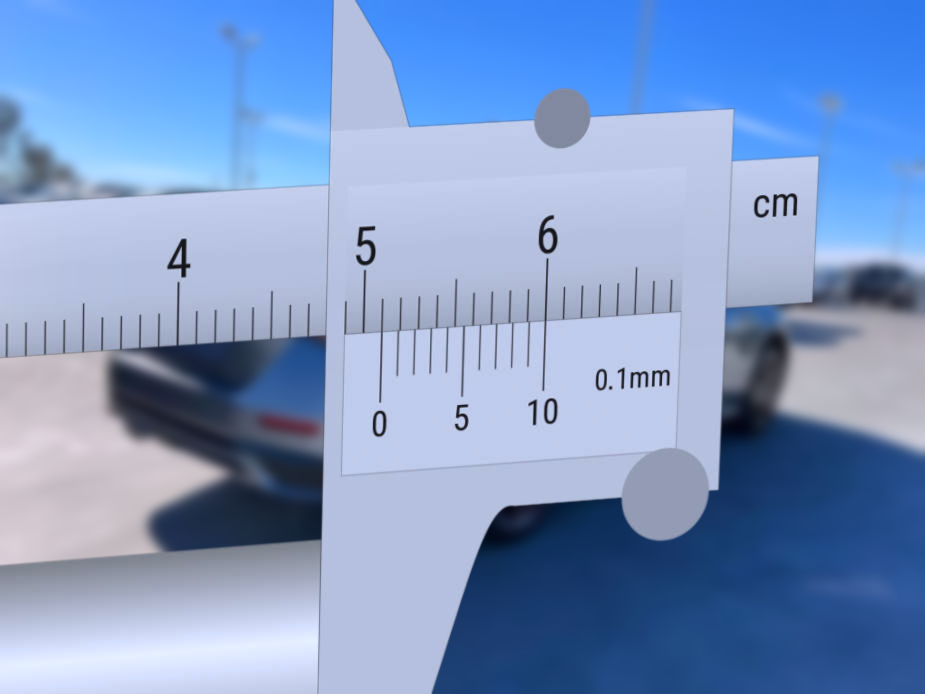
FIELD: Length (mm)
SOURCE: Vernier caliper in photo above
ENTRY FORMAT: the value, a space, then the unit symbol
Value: 51.0 mm
